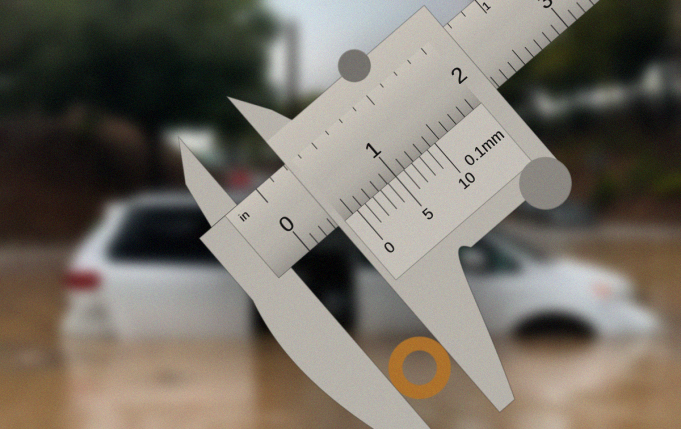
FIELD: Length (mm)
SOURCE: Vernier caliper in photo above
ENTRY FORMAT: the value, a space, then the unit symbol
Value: 5.5 mm
